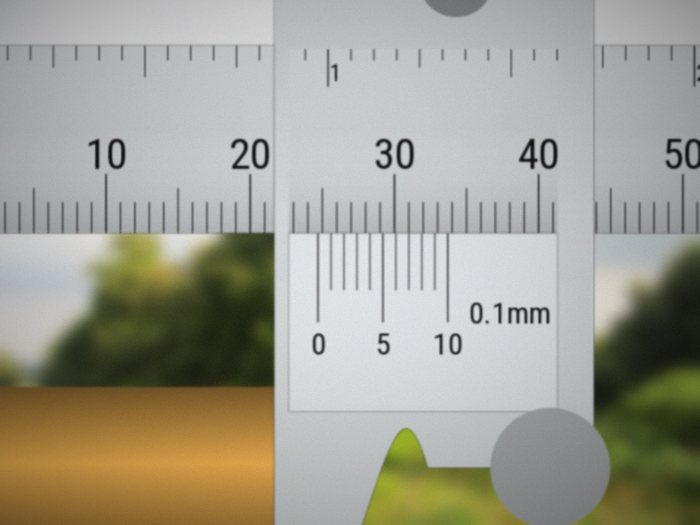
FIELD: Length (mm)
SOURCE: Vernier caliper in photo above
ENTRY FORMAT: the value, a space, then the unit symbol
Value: 24.7 mm
